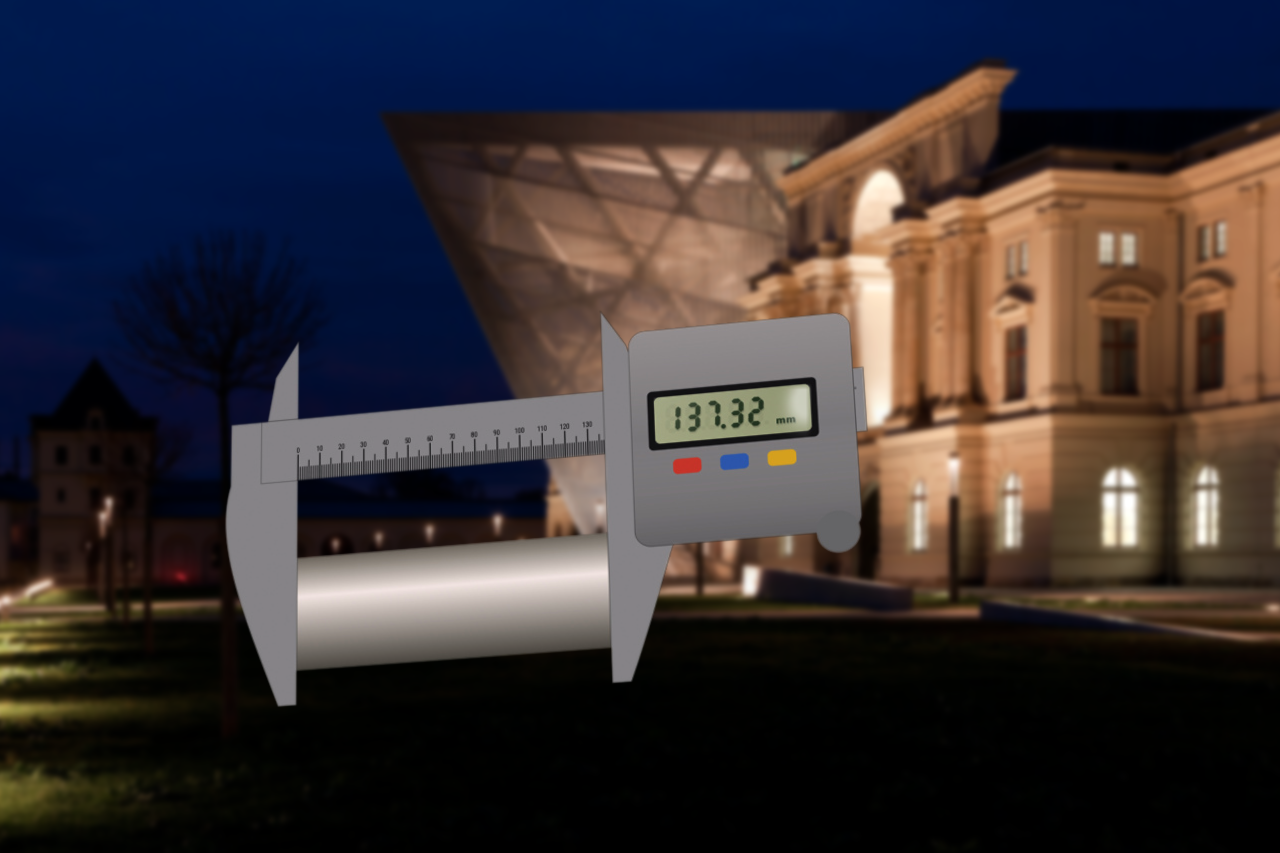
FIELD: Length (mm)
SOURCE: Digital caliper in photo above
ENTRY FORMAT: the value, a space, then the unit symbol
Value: 137.32 mm
